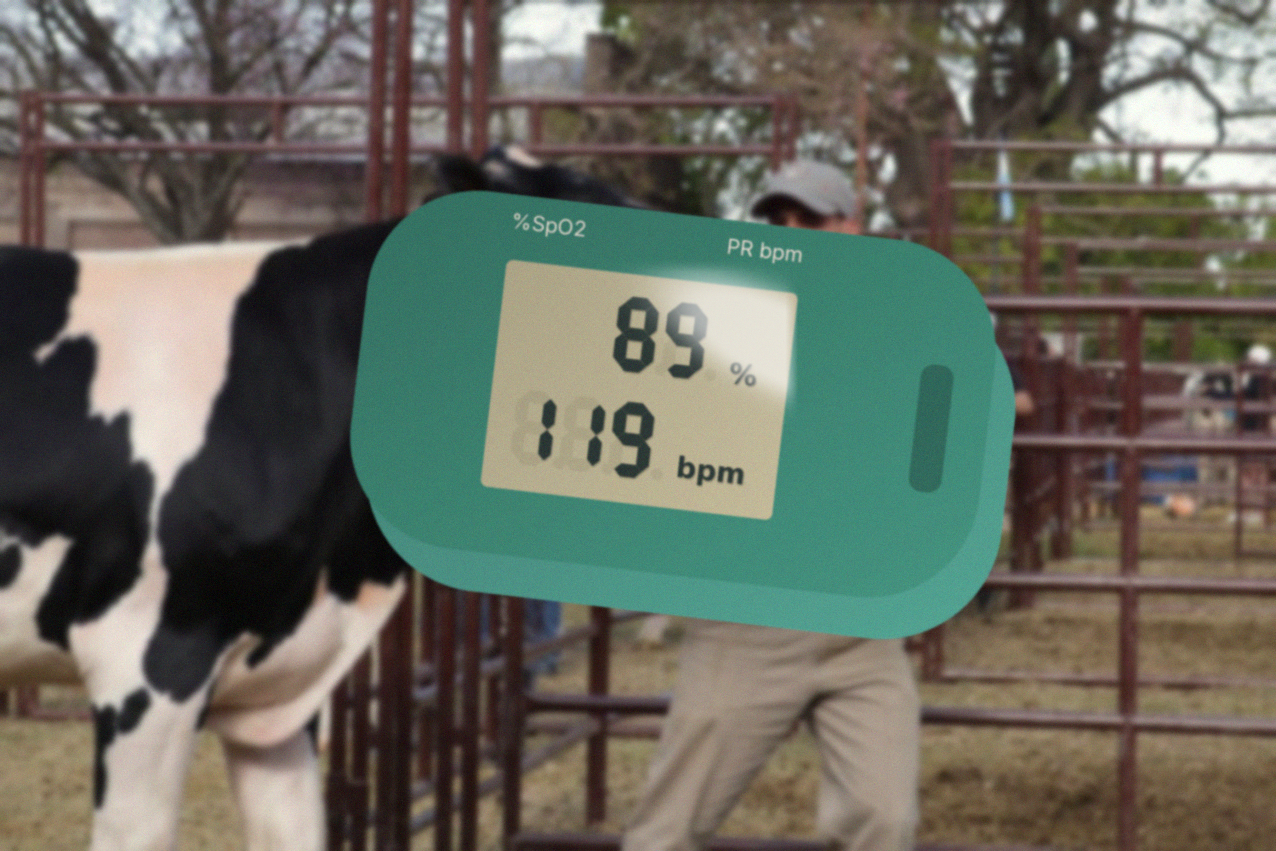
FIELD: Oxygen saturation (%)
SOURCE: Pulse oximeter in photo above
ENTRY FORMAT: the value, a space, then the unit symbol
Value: 89 %
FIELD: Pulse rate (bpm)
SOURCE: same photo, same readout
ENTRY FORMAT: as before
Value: 119 bpm
